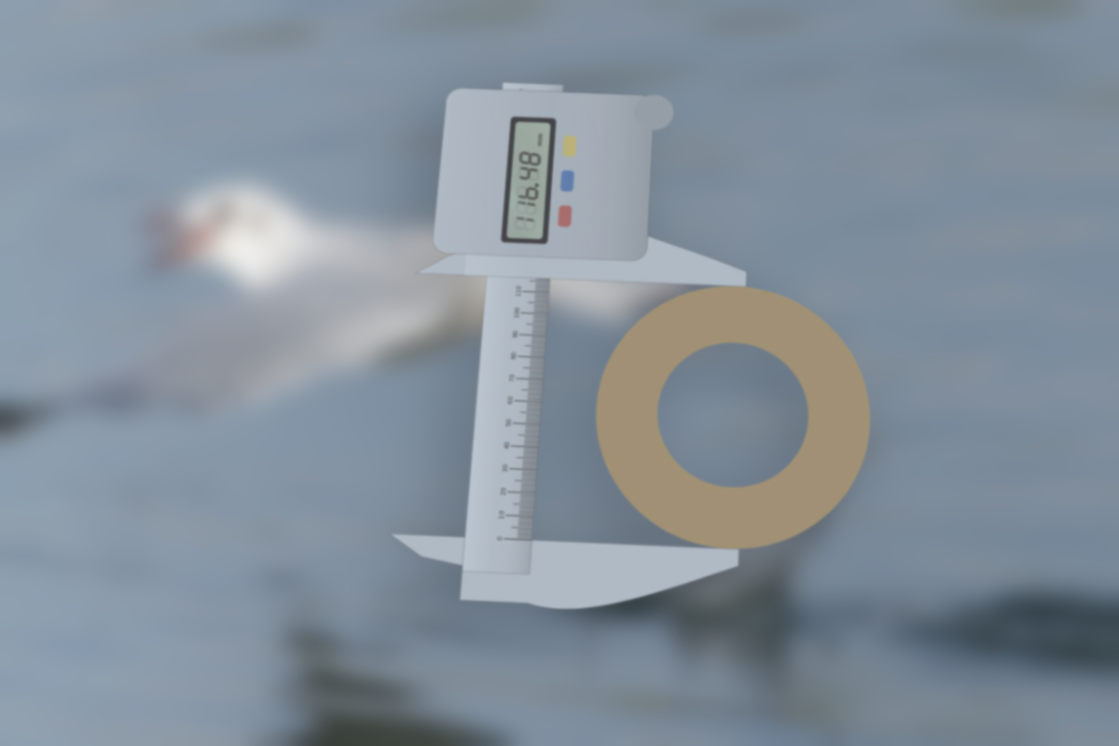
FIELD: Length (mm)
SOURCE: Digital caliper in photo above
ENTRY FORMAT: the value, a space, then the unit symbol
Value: 116.48 mm
